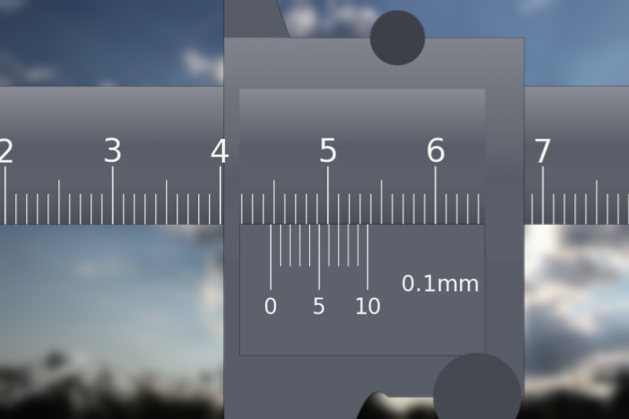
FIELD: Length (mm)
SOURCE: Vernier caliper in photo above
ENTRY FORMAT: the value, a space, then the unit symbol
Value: 44.7 mm
